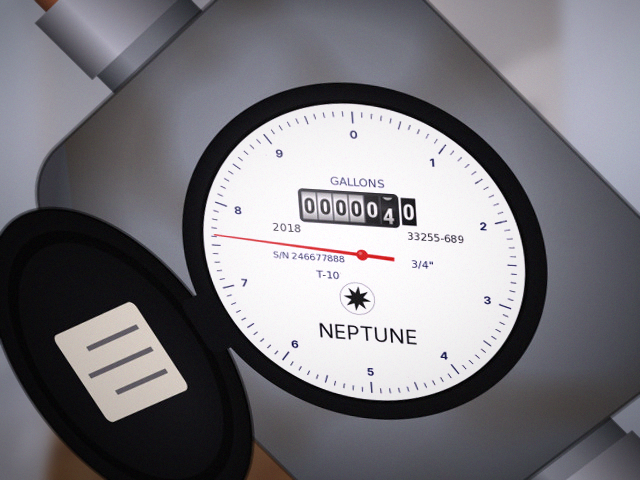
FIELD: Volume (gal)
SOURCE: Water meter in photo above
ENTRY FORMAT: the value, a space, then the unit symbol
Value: 37.6 gal
